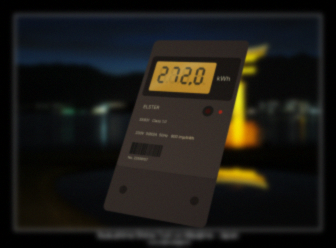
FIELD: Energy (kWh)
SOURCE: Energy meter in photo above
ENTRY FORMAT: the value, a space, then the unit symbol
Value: 272.0 kWh
